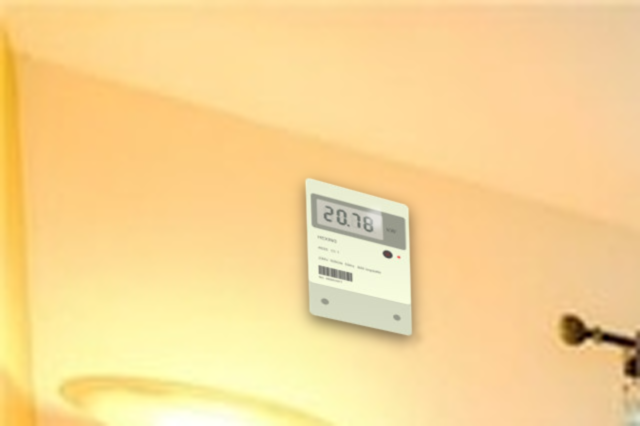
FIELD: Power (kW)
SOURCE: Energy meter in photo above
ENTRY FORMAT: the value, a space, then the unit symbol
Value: 20.78 kW
